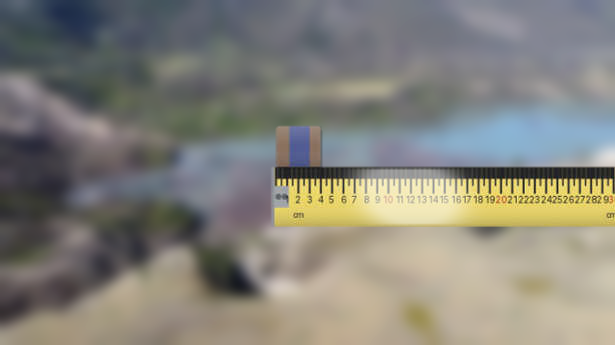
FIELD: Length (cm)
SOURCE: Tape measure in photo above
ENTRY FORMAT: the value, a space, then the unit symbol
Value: 4 cm
